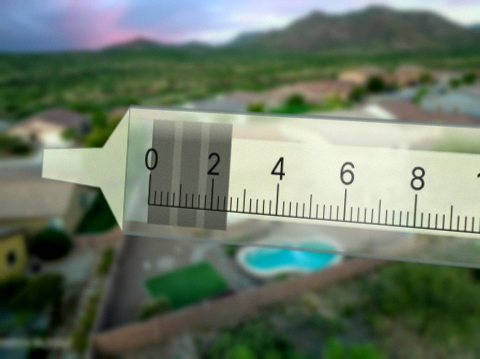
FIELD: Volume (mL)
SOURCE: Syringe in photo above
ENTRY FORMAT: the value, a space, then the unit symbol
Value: 0 mL
